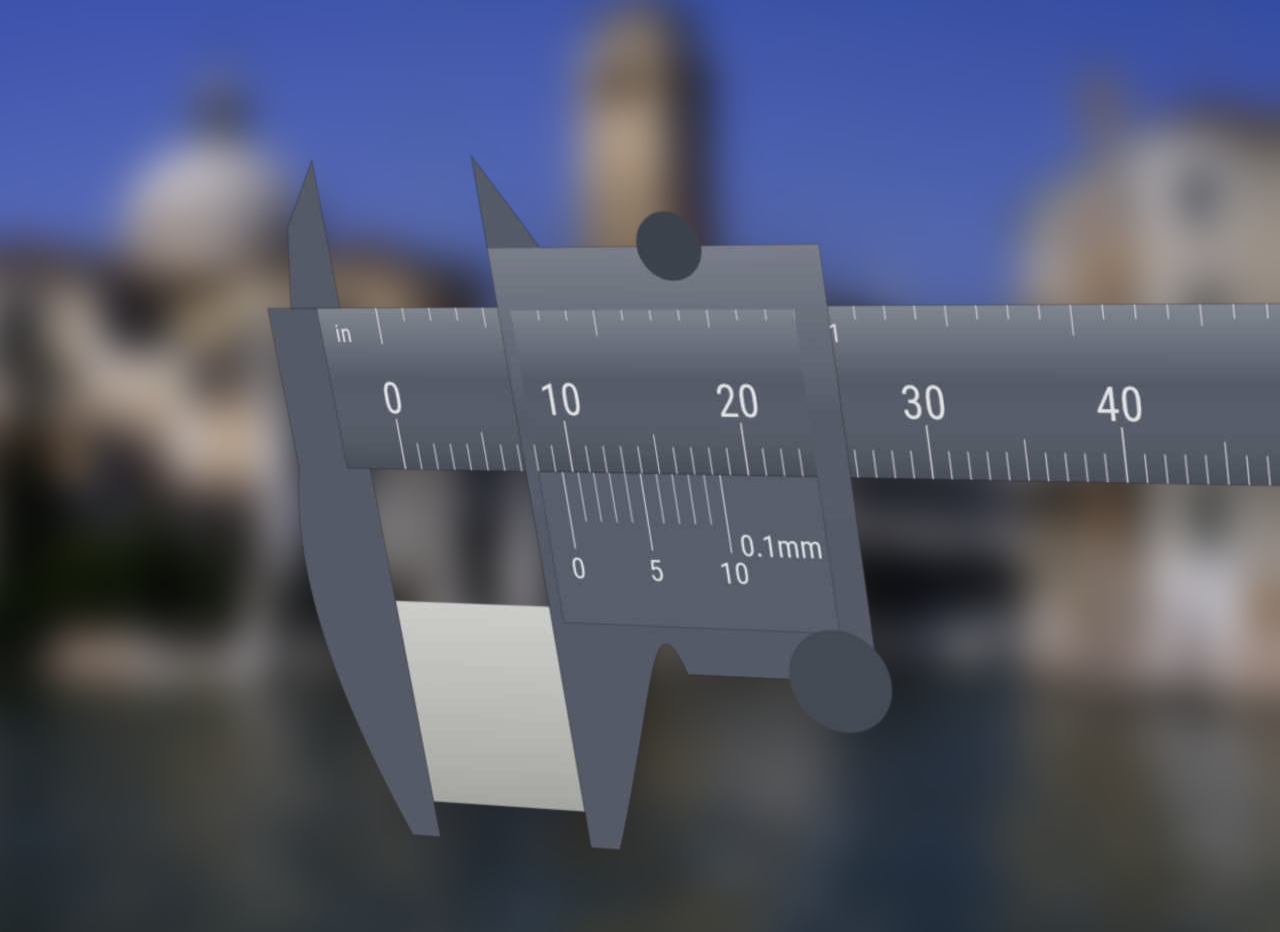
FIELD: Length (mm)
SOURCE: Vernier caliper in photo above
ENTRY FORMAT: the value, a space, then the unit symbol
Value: 9.4 mm
